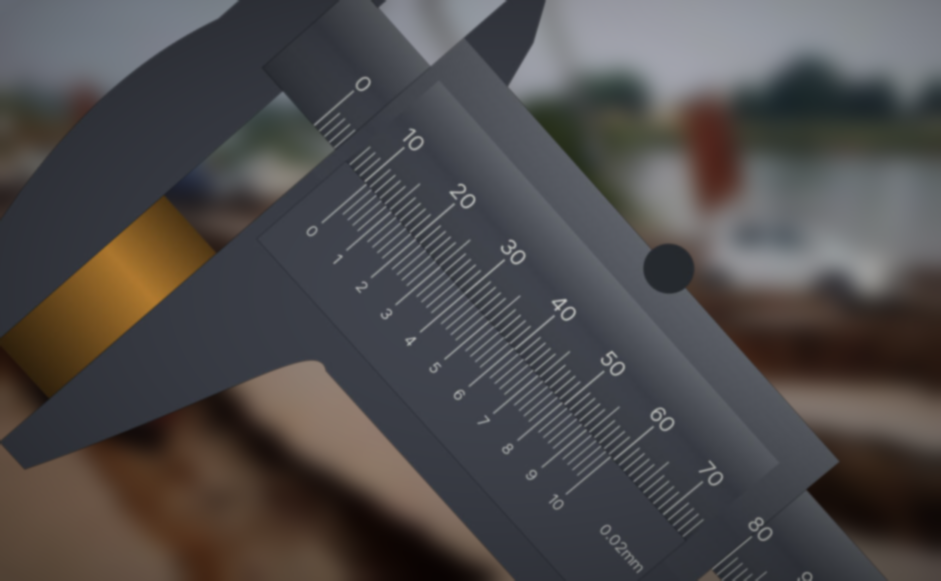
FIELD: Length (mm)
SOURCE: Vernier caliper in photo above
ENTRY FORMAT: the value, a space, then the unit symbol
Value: 10.4 mm
